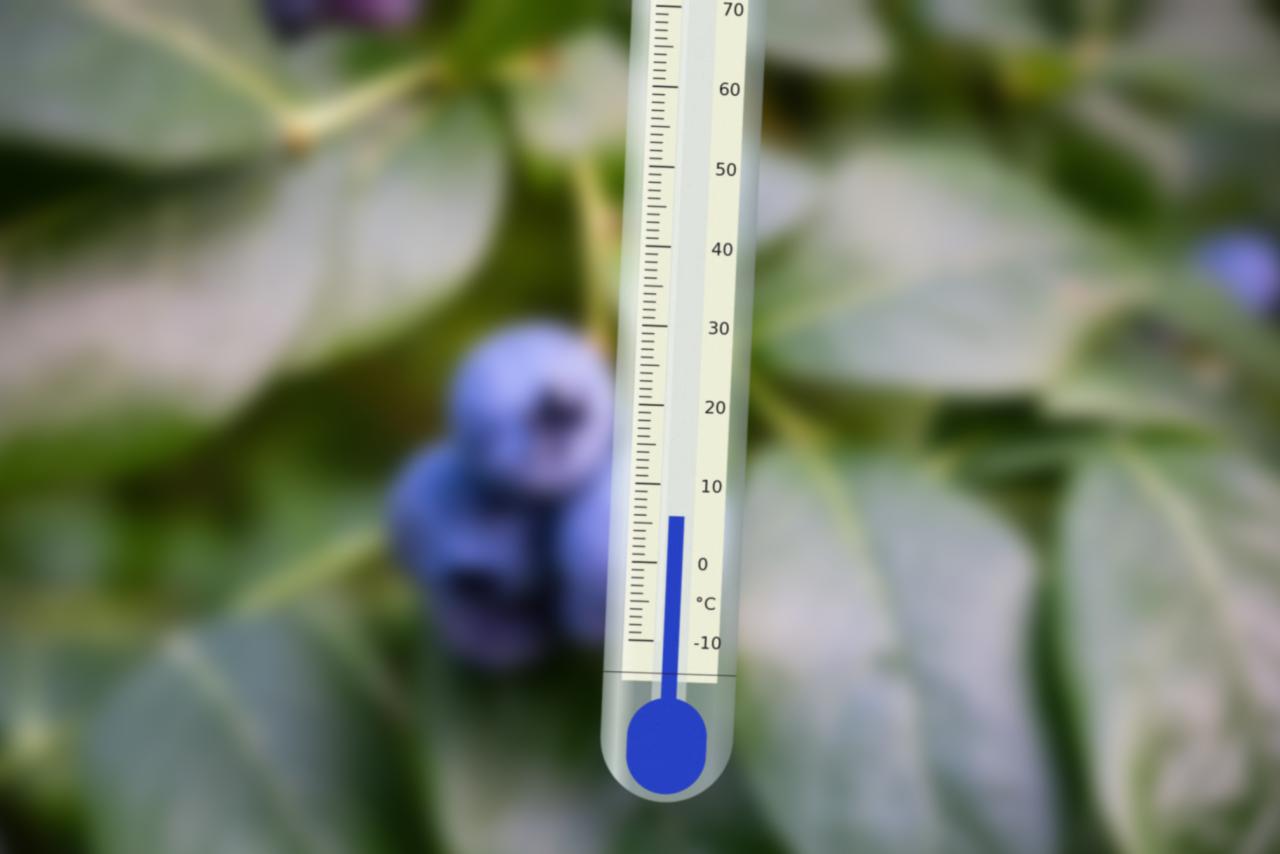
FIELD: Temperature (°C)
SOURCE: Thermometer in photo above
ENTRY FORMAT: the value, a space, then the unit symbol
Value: 6 °C
